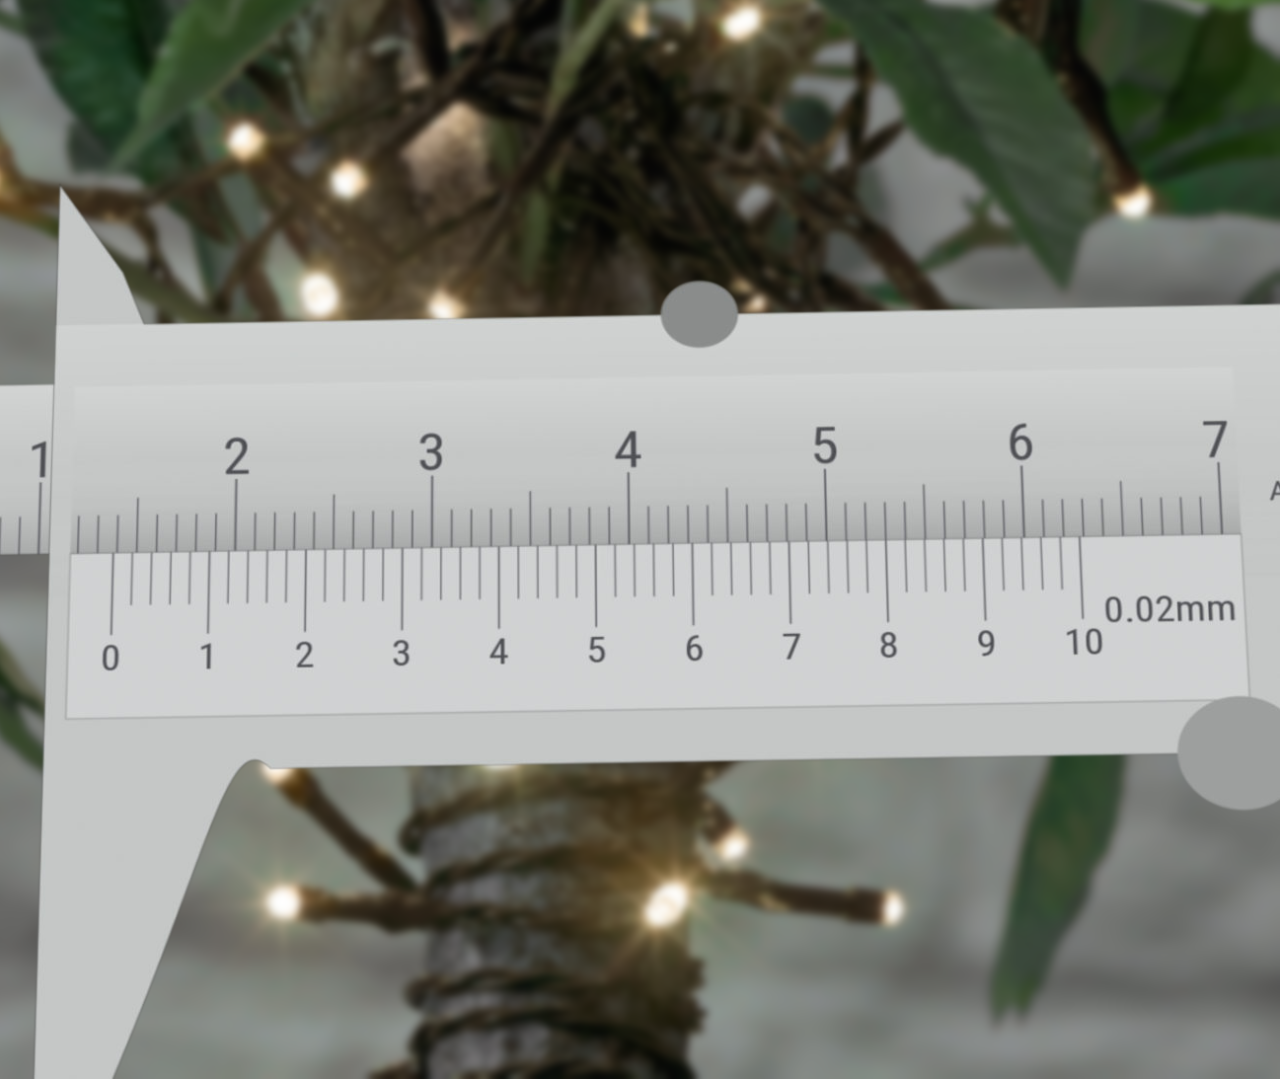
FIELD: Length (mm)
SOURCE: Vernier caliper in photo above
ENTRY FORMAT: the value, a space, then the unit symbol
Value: 13.8 mm
